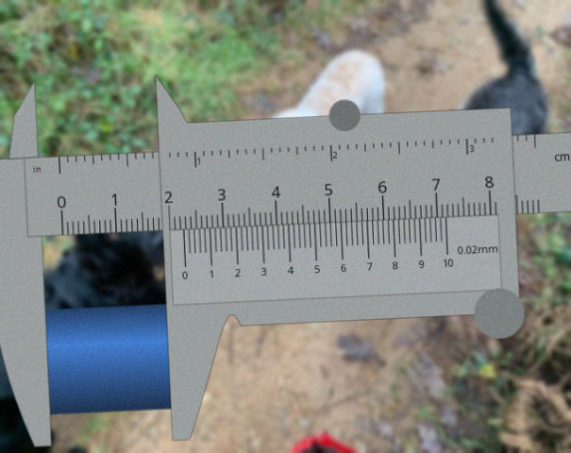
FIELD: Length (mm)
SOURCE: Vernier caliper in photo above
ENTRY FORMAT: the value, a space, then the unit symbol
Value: 22.6 mm
